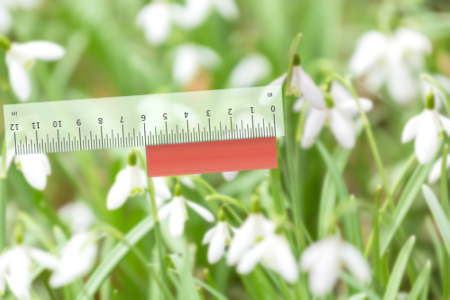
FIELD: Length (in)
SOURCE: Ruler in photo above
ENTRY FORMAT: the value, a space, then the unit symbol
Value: 6 in
